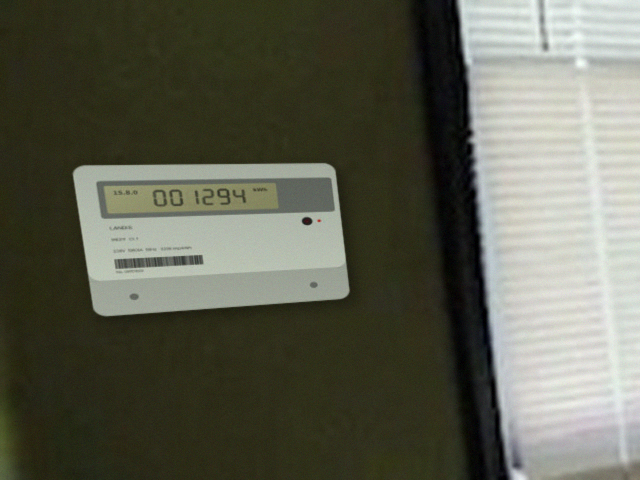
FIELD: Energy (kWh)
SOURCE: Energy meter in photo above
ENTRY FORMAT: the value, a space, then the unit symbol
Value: 1294 kWh
